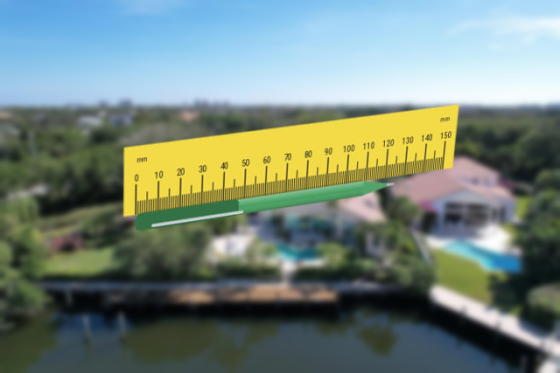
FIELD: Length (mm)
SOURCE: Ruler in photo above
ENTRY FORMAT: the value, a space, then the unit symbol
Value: 125 mm
